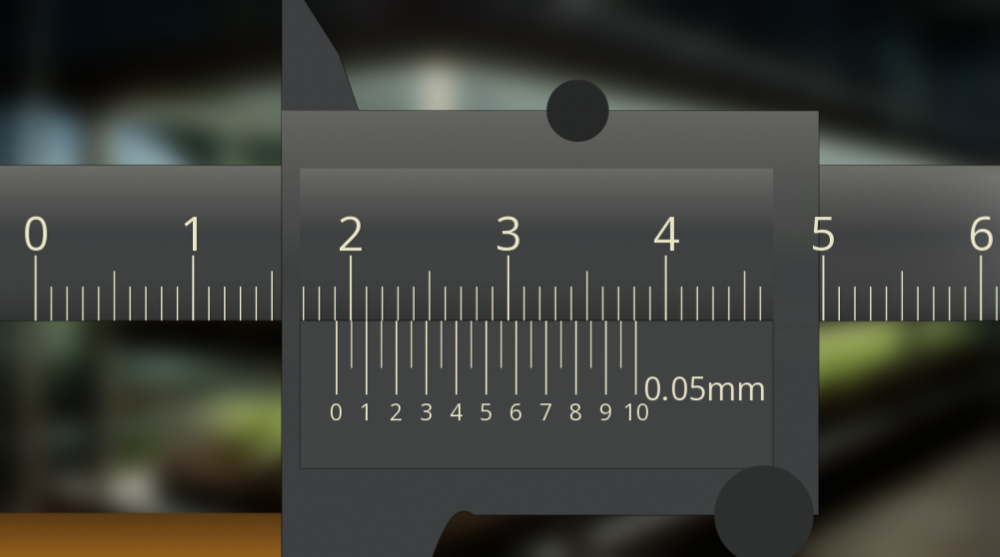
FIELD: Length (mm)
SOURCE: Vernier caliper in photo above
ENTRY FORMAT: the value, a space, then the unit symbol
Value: 19.1 mm
